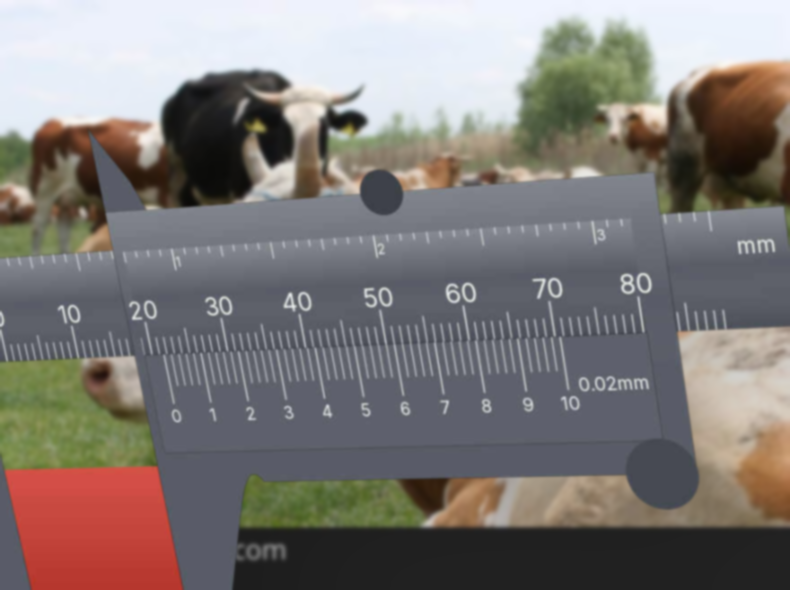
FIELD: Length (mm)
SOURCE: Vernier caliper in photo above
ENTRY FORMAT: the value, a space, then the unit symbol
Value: 21.6 mm
